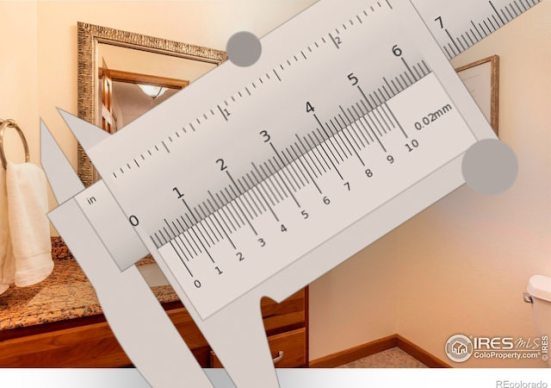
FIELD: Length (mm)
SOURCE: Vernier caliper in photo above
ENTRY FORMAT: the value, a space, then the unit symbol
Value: 3.6 mm
